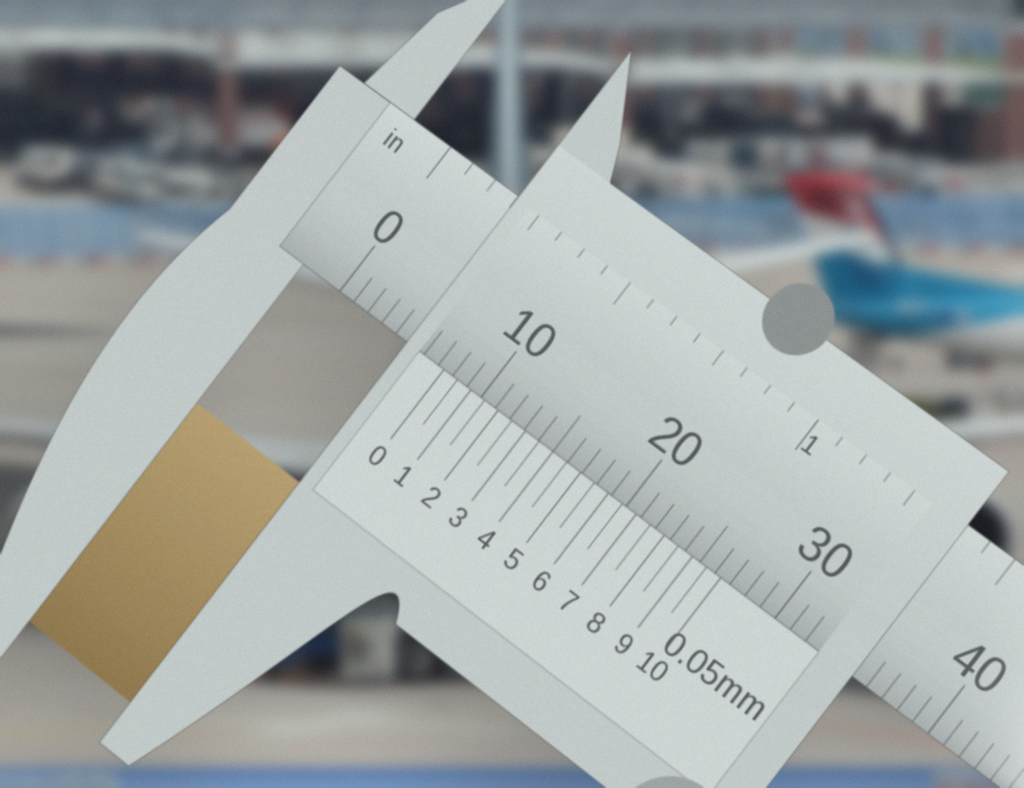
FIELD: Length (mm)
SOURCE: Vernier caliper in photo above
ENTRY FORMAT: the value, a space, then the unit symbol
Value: 7.4 mm
